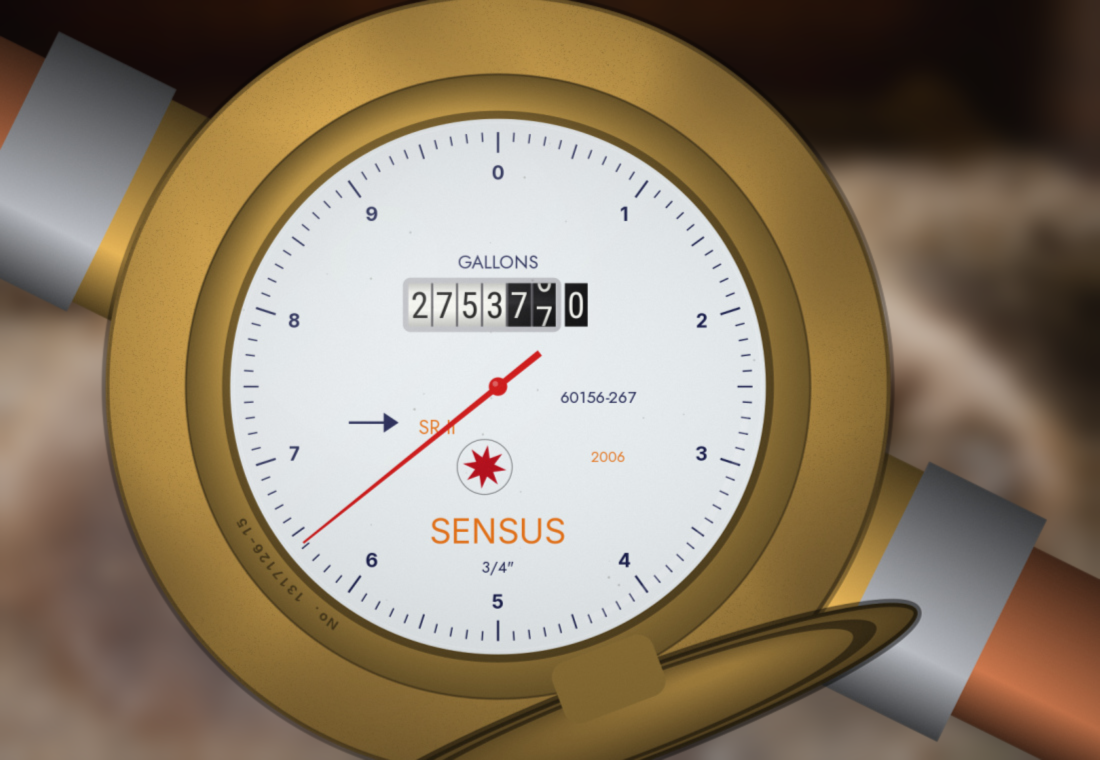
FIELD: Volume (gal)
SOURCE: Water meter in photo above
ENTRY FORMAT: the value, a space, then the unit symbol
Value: 2753766.4 gal
